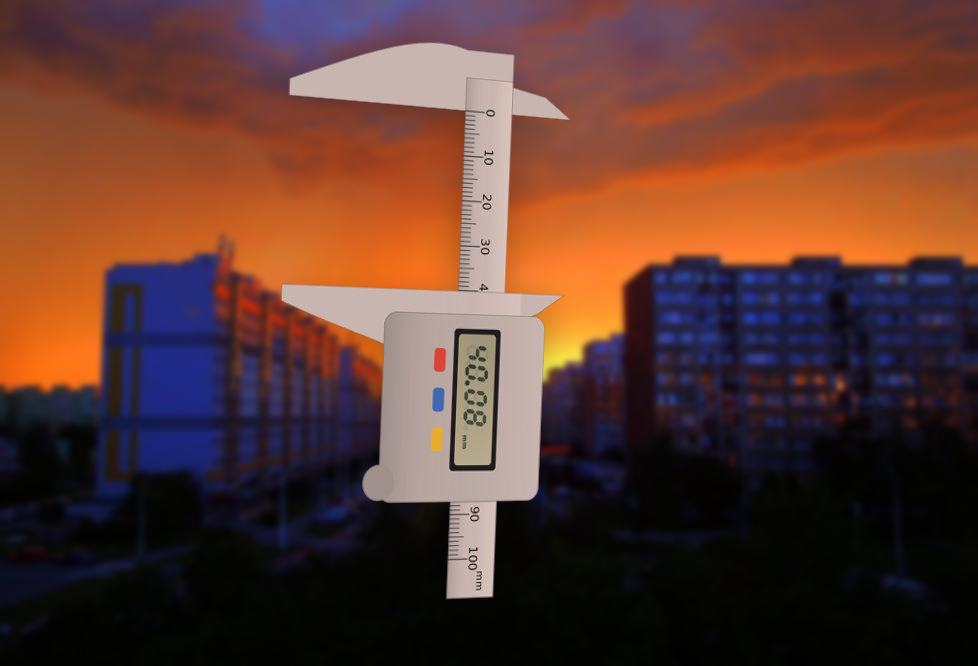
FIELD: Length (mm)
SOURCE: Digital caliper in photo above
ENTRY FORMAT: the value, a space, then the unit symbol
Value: 40.08 mm
